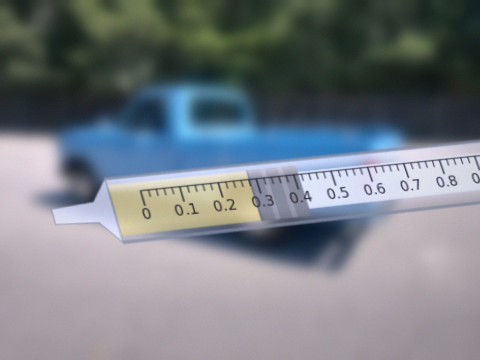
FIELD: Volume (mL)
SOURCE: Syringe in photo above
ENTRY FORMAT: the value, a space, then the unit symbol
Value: 0.28 mL
